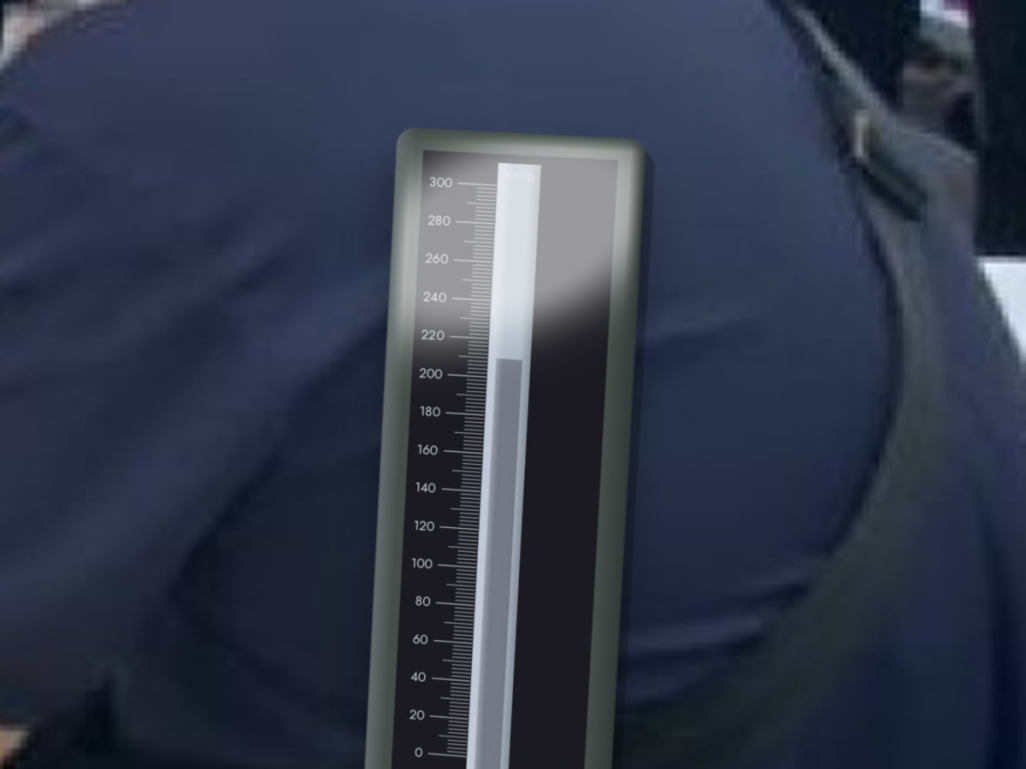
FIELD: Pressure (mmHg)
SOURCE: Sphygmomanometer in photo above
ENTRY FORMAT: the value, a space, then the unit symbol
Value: 210 mmHg
